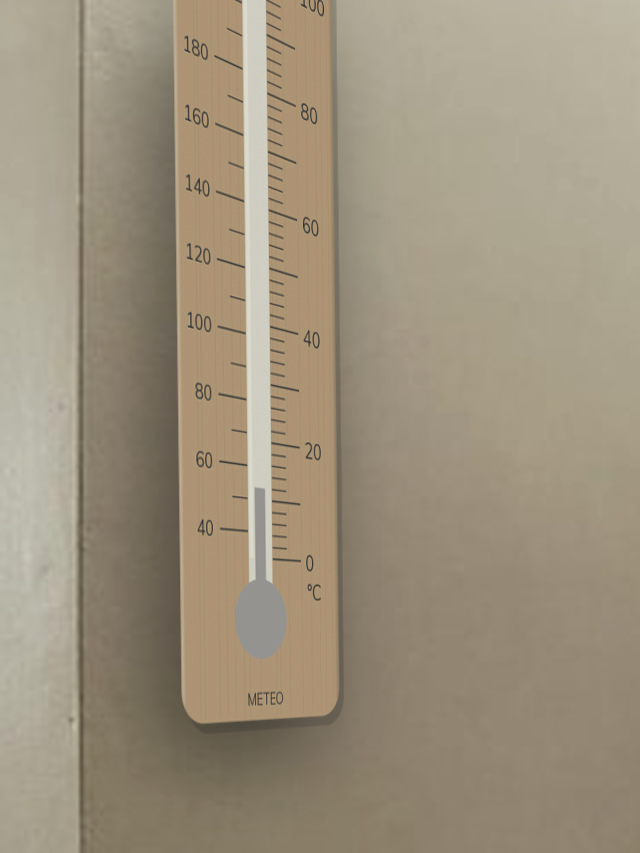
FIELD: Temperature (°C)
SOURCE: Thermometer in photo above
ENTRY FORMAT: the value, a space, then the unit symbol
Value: 12 °C
